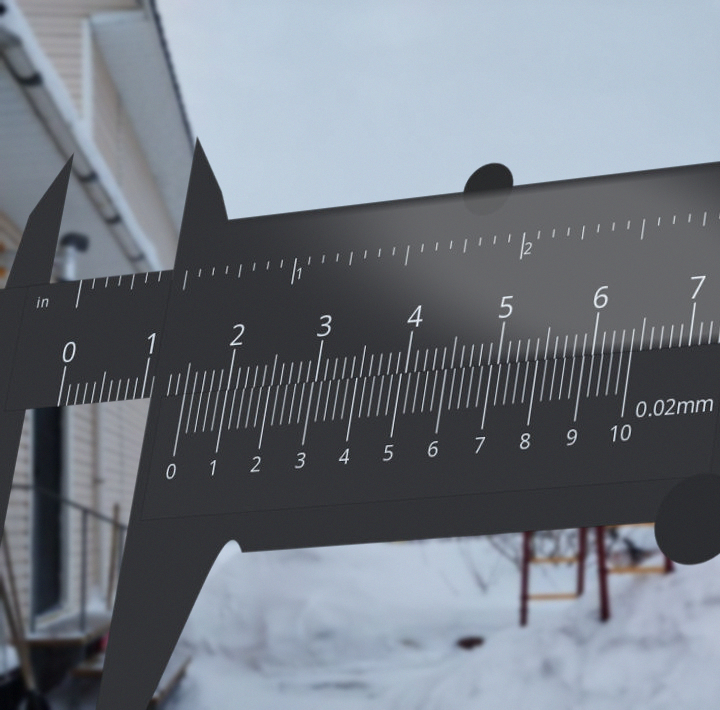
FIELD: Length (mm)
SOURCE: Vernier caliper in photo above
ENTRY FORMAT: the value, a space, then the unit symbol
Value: 15.0 mm
